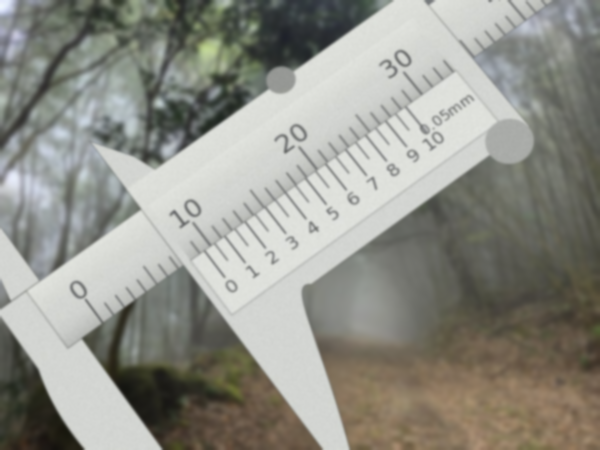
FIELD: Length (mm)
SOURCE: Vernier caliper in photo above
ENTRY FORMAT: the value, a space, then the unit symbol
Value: 9.4 mm
